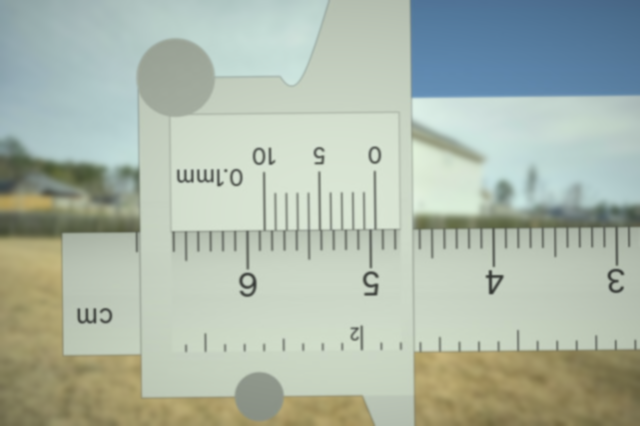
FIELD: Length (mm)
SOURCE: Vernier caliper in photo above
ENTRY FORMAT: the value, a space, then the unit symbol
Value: 49.6 mm
